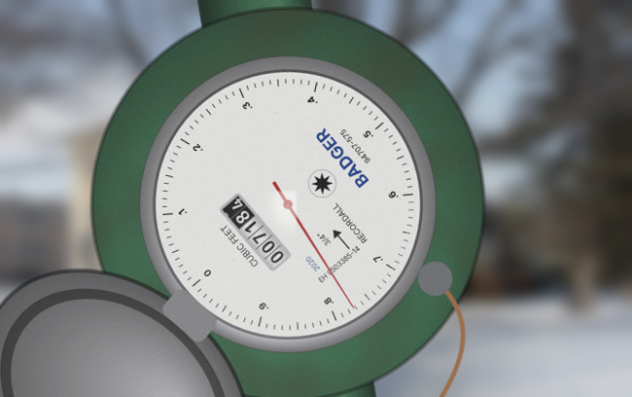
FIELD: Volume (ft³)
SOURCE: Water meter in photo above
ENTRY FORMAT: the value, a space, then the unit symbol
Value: 7183.77 ft³
